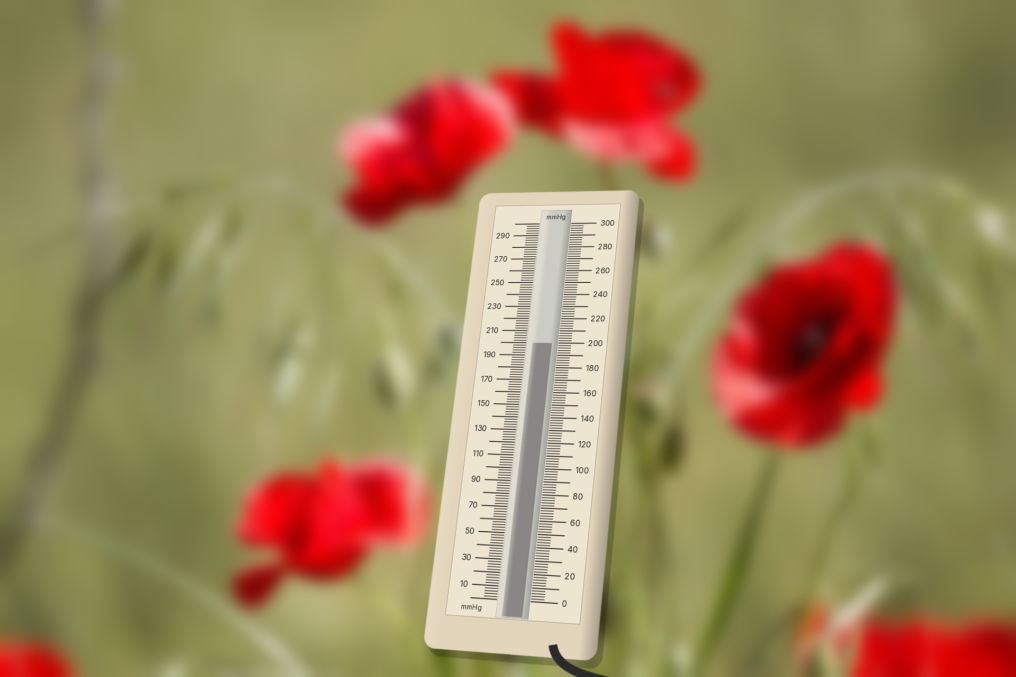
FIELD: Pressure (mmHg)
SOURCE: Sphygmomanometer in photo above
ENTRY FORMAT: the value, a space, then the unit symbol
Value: 200 mmHg
